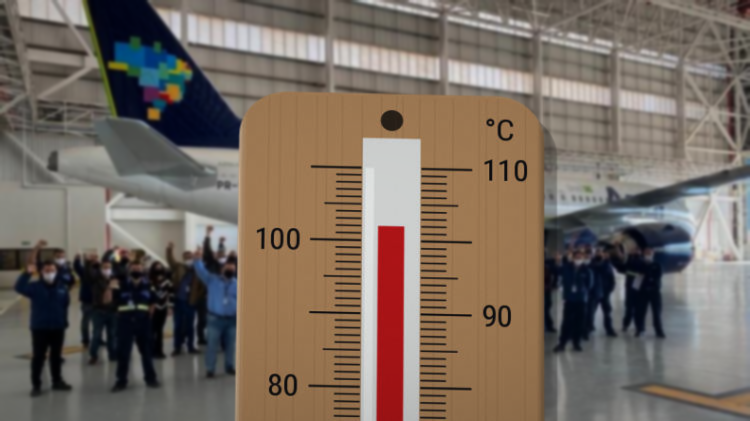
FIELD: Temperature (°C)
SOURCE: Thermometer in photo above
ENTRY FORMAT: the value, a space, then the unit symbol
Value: 102 °C
